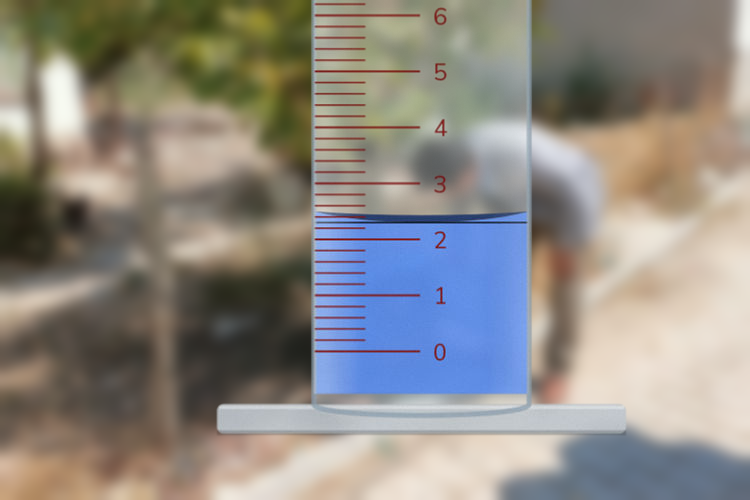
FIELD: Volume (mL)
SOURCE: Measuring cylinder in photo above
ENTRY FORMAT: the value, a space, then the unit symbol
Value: 2.3 mL
